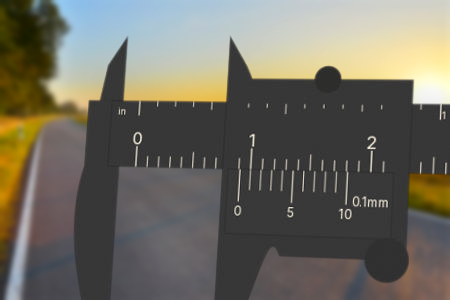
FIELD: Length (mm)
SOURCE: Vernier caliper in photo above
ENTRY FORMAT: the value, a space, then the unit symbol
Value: 9.1 mm
